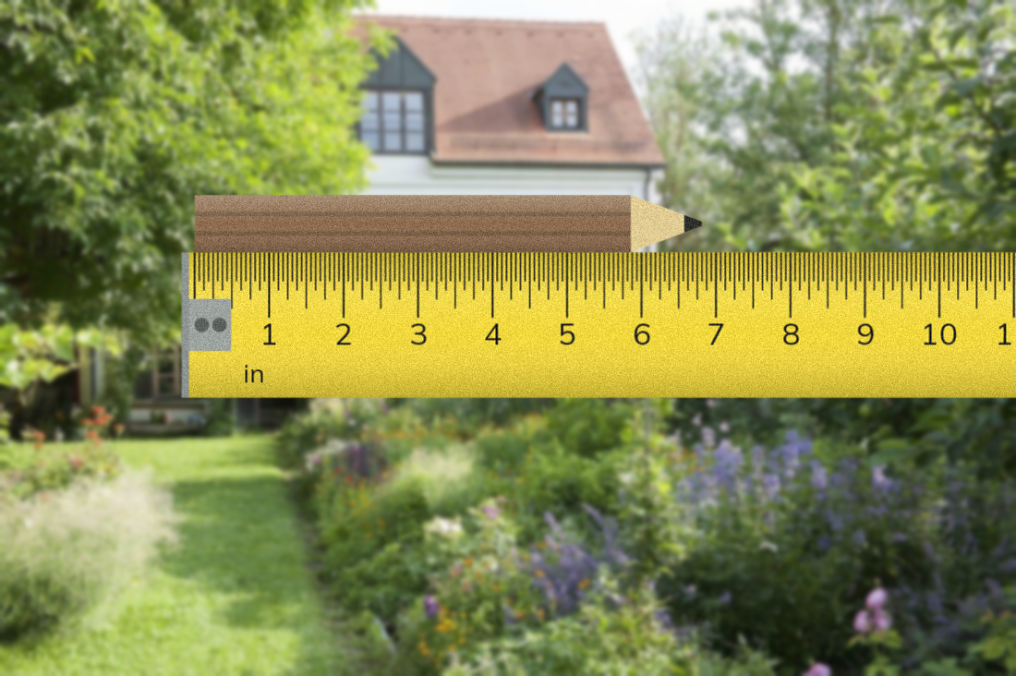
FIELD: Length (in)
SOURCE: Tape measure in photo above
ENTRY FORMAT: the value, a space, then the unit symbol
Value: 6.8125 in
